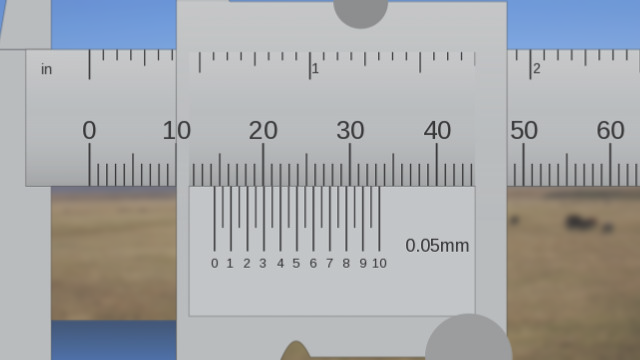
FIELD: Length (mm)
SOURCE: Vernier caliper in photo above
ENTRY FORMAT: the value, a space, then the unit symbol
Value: 14.4 mm
